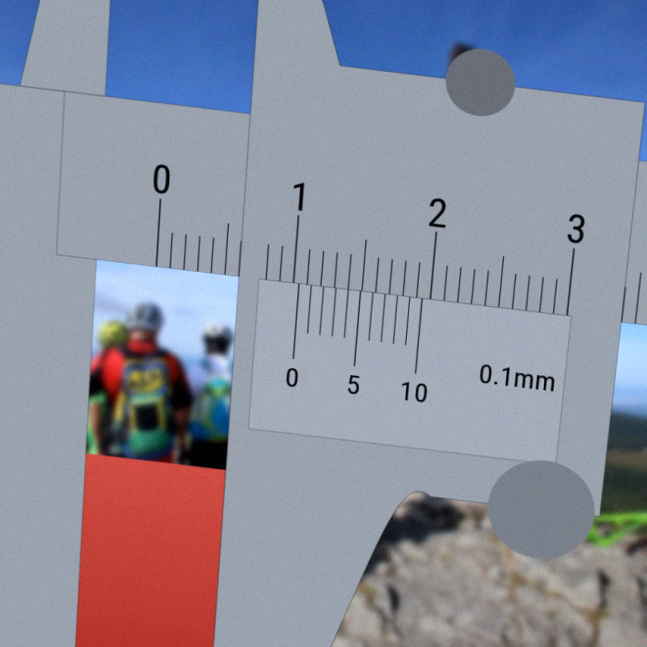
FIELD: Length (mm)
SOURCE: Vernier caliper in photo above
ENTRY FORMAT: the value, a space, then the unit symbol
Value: 10.4 mm
